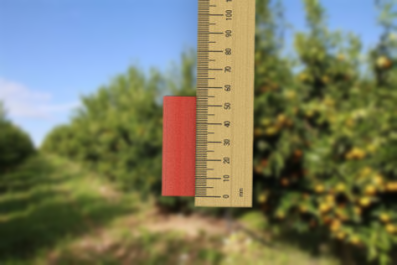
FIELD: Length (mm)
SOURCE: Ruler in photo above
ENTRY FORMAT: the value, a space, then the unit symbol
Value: 55 mm
